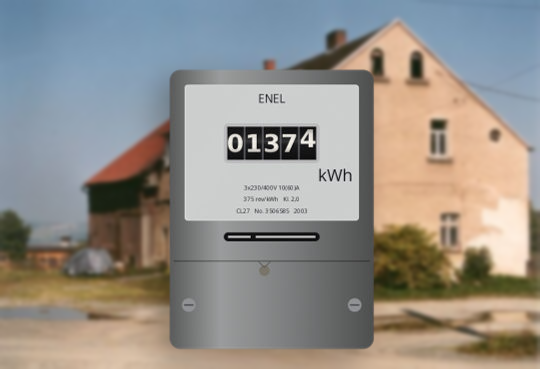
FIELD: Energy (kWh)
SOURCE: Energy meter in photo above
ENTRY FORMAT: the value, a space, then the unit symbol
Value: 1374 kWh
